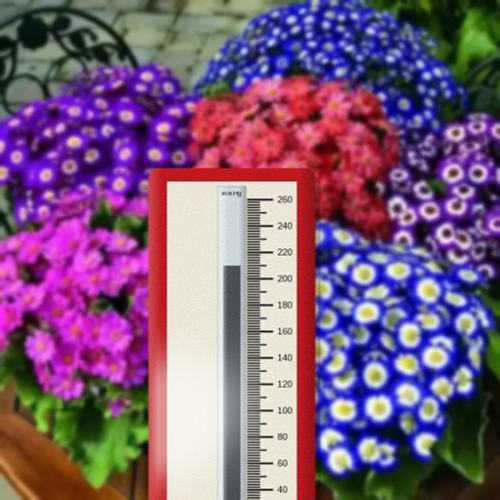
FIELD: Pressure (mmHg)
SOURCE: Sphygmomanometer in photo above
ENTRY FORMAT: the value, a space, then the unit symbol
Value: 210 mmHg
